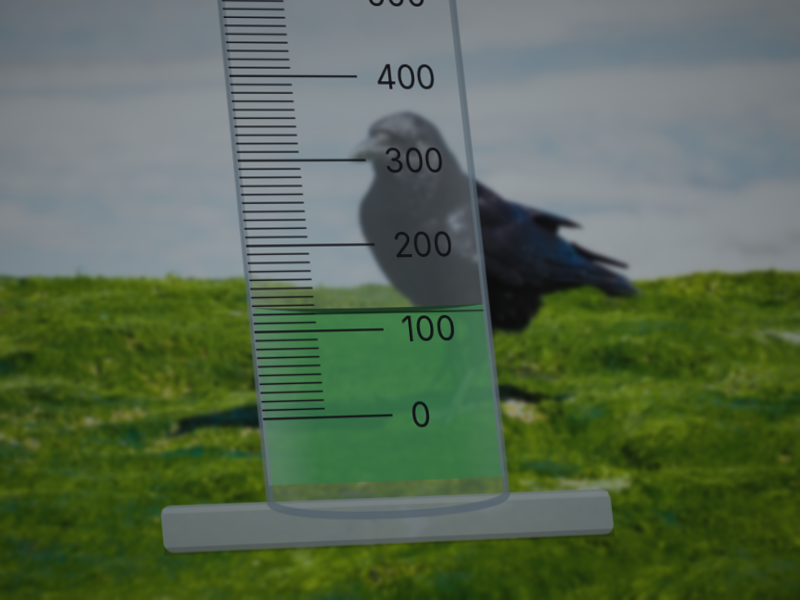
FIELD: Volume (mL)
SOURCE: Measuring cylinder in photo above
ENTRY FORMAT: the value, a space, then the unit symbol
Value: 120 mL
